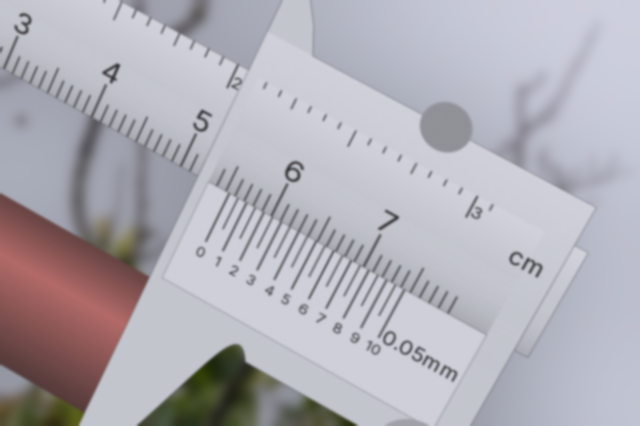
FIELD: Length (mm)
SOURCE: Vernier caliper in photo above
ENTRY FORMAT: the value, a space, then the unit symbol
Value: 55.4 mm
